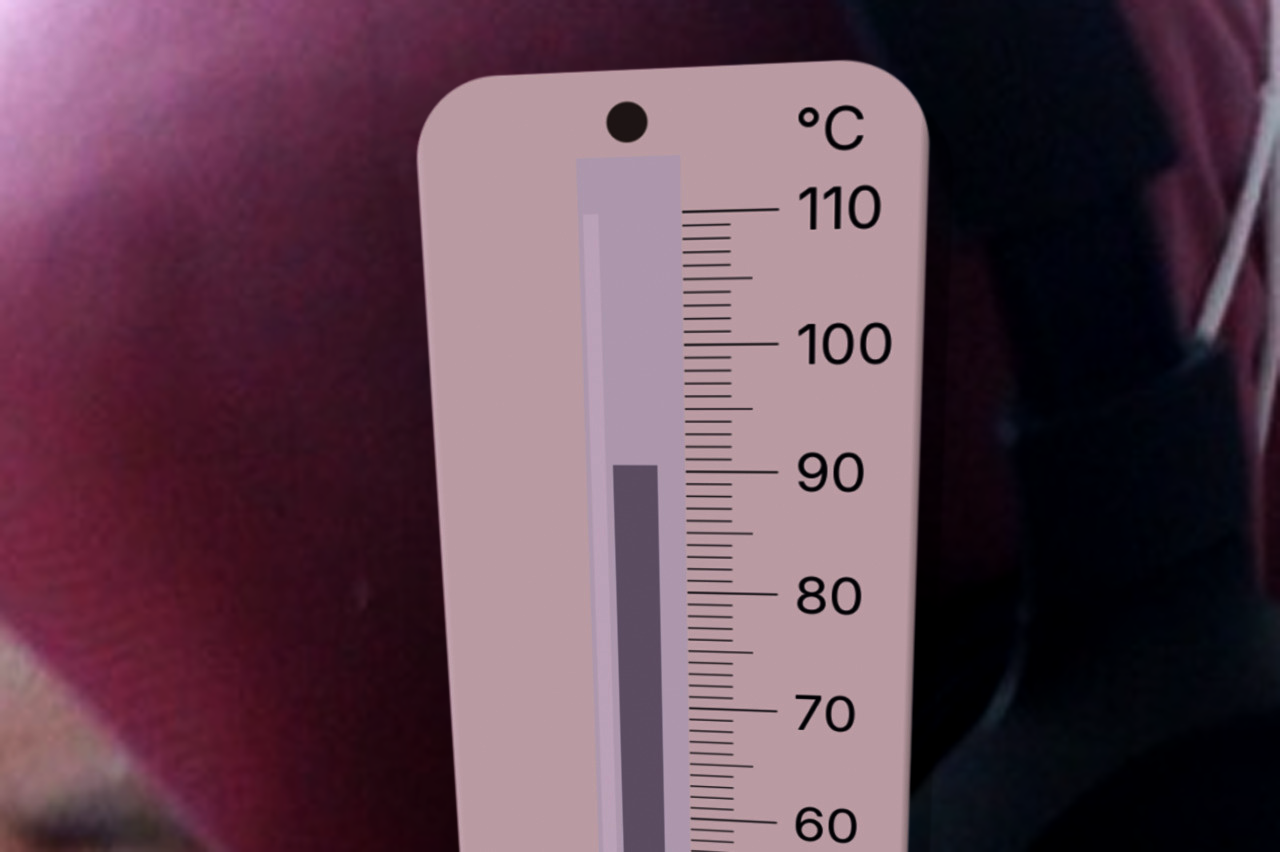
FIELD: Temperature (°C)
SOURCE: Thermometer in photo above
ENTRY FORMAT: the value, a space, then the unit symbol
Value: 90.5 °C
